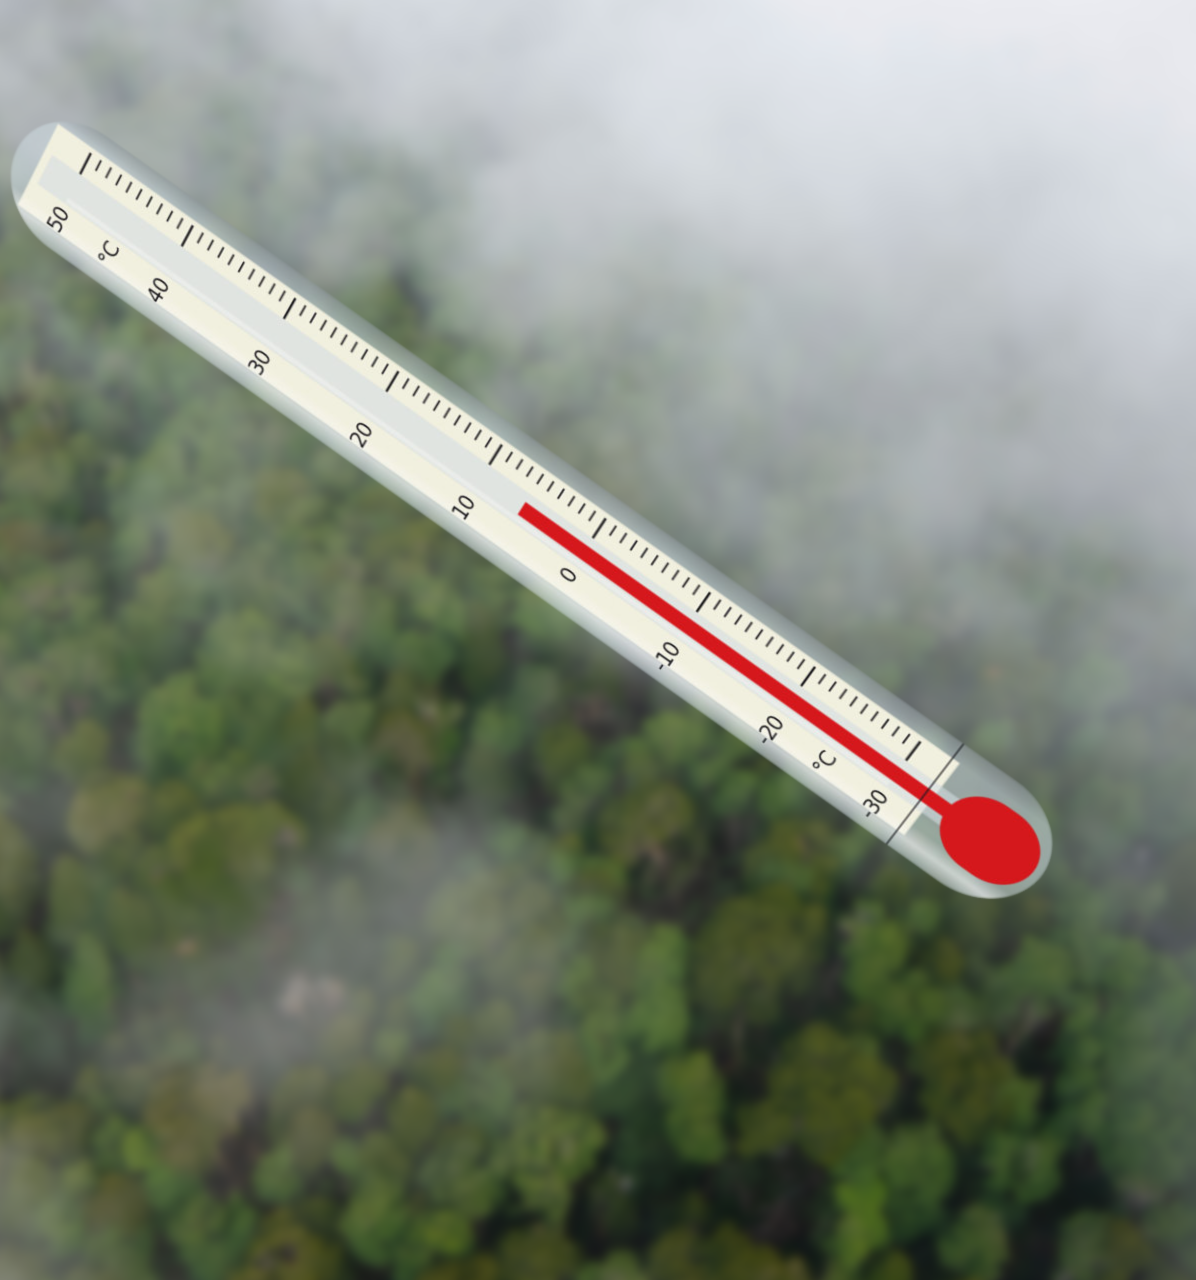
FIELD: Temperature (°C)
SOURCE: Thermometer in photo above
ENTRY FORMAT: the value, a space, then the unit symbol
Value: 6 °C
